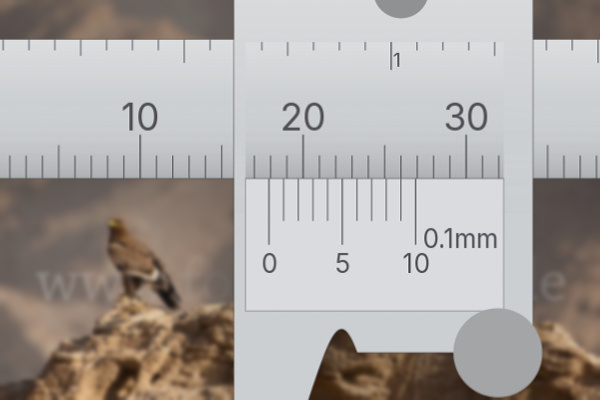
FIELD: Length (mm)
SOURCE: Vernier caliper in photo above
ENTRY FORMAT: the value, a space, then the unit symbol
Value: 17.9 mm
